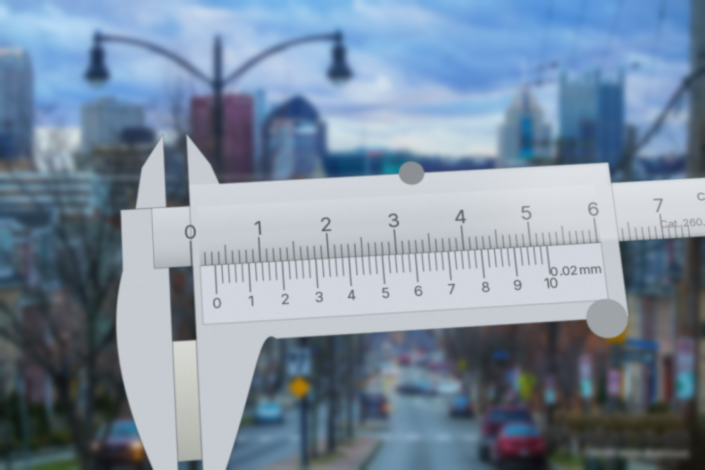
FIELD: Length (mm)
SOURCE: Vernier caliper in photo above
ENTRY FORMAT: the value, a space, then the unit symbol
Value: 3.4 mm
